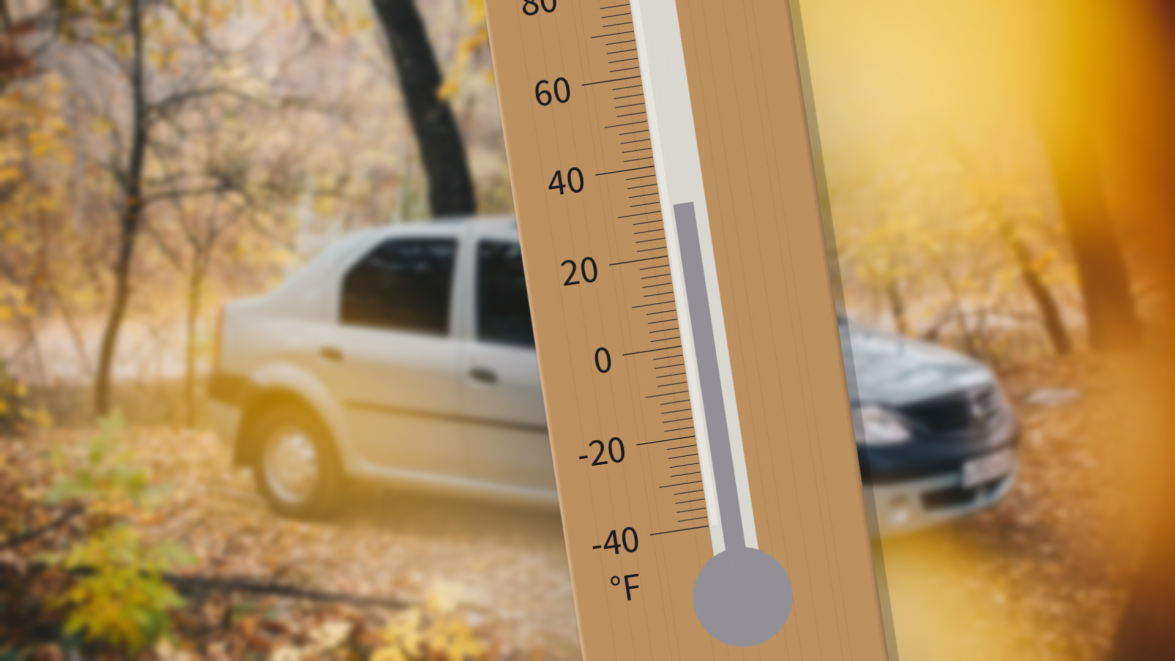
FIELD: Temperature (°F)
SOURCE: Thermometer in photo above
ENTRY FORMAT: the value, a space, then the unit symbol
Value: 31 °F
